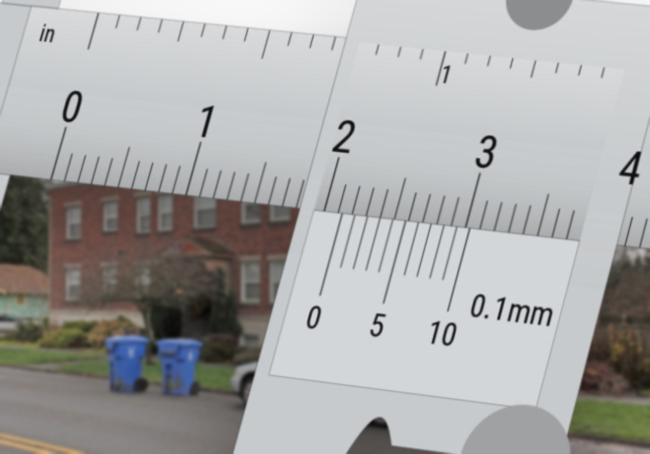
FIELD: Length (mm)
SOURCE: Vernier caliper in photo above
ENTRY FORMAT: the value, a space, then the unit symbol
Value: 21.3 mm
